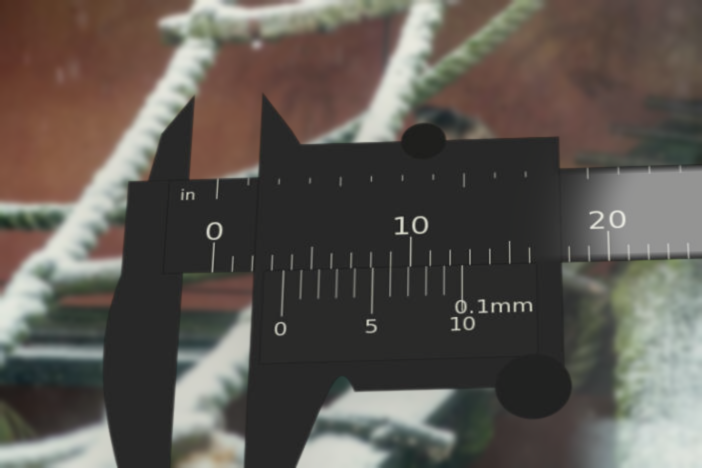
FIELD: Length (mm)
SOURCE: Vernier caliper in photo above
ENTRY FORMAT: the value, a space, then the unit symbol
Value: 3.6 mm
